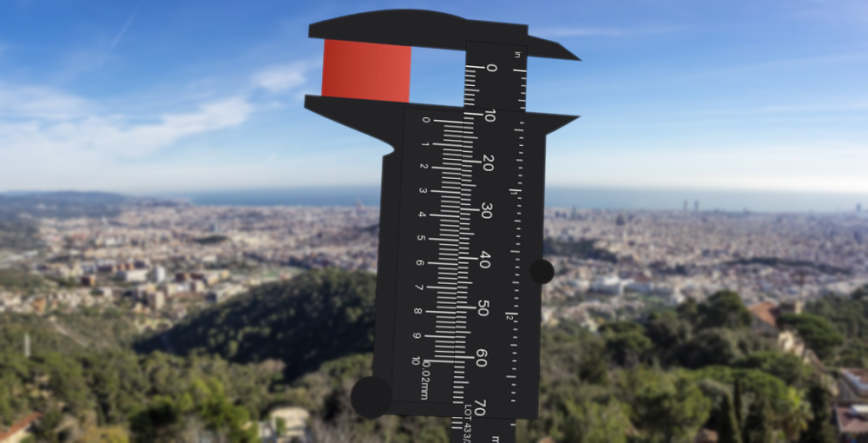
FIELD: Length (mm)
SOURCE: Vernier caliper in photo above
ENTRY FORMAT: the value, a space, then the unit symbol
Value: 12.0 mm
